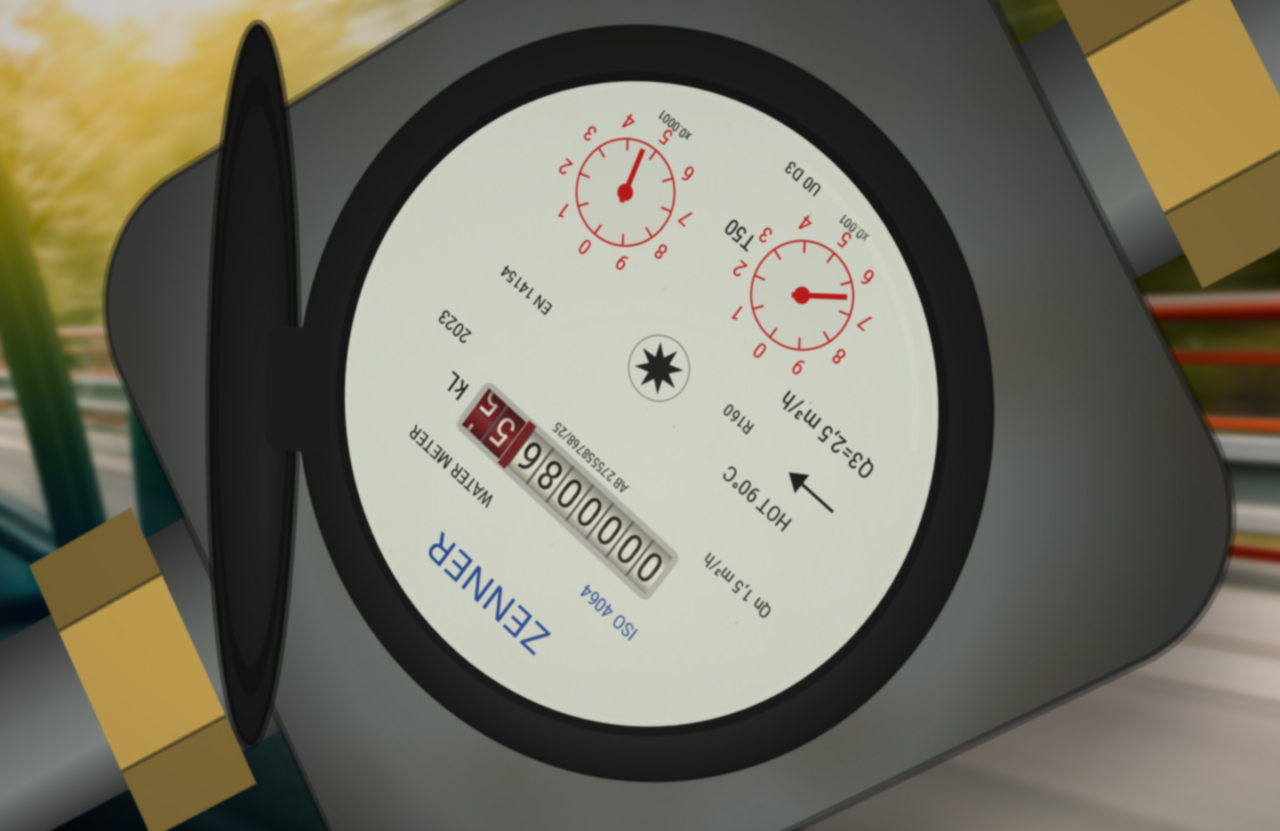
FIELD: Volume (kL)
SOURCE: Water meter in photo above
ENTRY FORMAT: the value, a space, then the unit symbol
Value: 86.5464 kL
